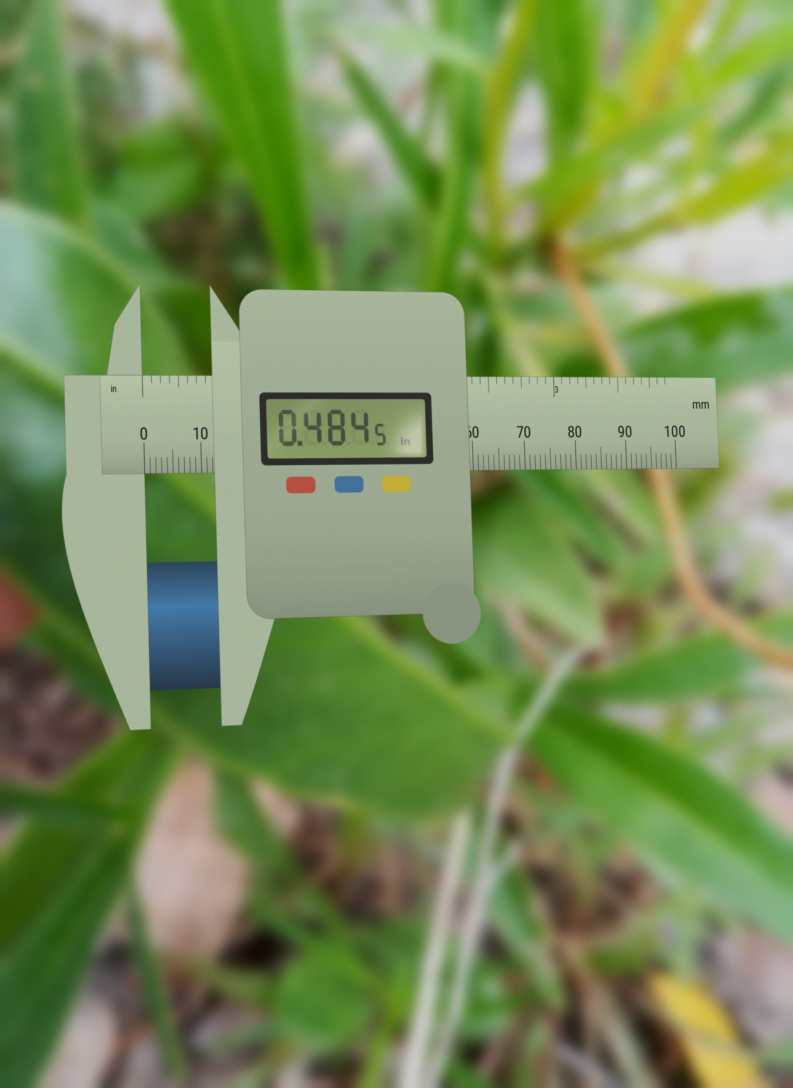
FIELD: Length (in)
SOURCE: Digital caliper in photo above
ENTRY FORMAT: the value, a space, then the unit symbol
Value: 0.4845 in
